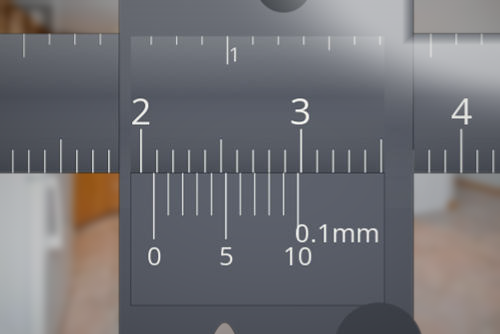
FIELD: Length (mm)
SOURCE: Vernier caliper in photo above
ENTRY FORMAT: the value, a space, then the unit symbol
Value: 20.8 mm
